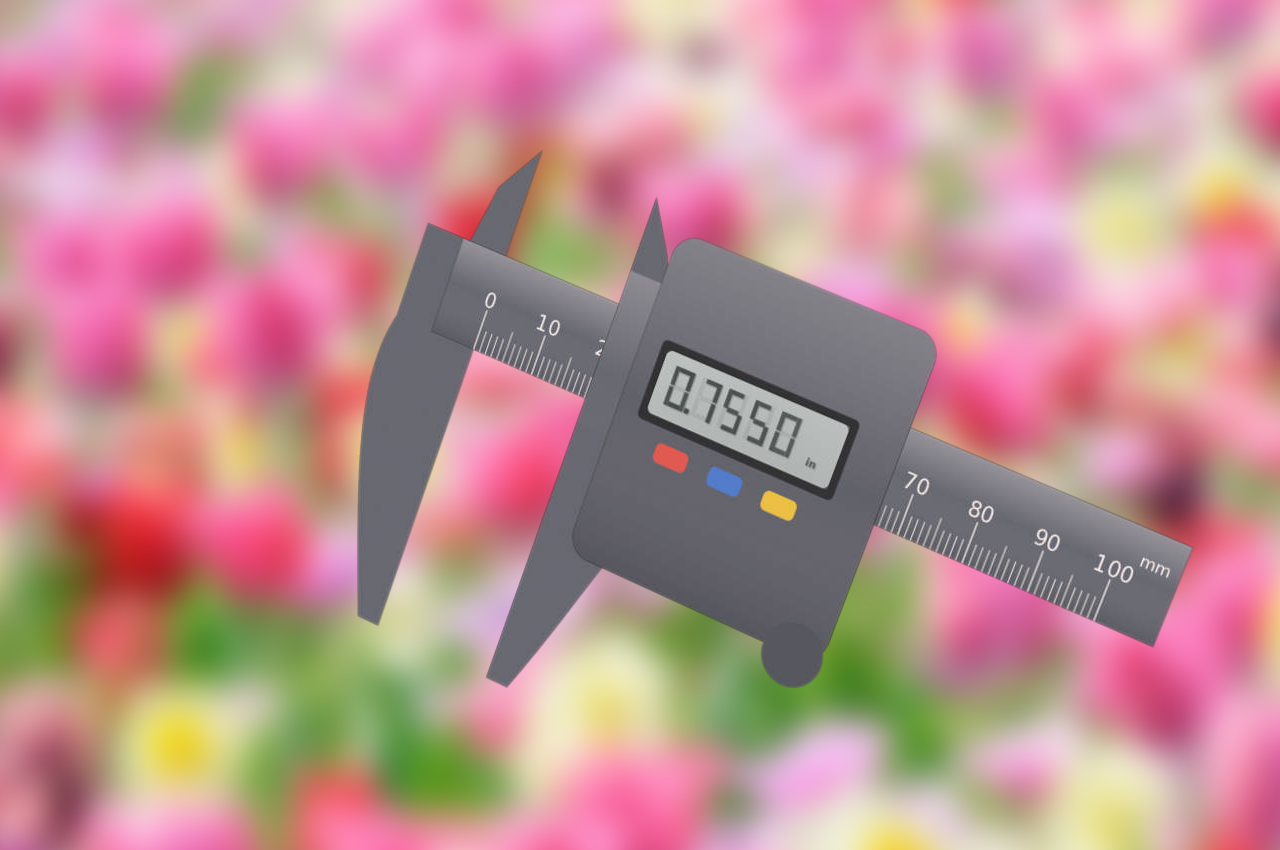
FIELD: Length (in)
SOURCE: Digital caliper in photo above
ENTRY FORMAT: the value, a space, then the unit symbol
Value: 0.7550 in
